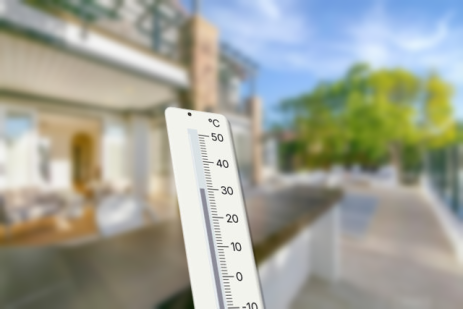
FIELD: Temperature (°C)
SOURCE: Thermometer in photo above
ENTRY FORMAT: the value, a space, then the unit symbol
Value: 30 °C
